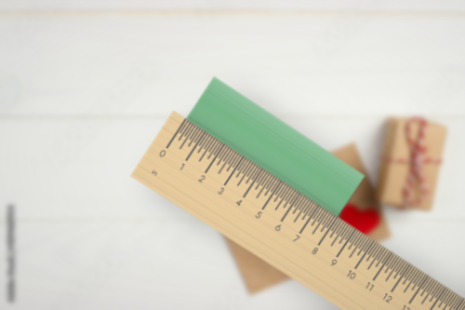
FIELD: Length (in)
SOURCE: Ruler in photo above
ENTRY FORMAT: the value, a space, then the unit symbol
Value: 8 in
